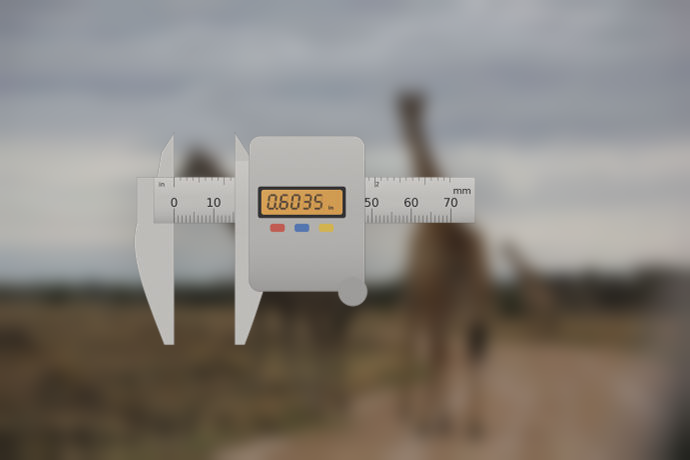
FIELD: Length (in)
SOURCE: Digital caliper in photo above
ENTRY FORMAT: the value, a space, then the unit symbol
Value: 0.6035 in
